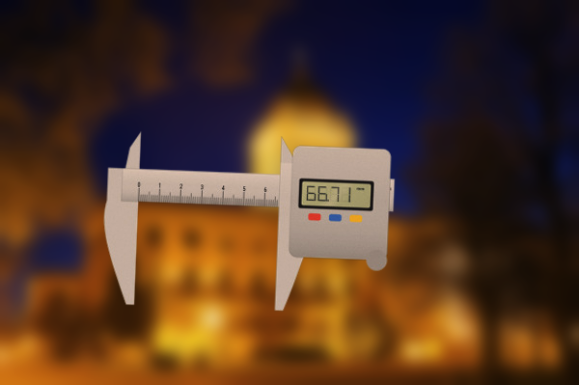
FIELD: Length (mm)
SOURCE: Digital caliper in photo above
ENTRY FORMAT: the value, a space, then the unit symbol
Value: 66.71 mm
